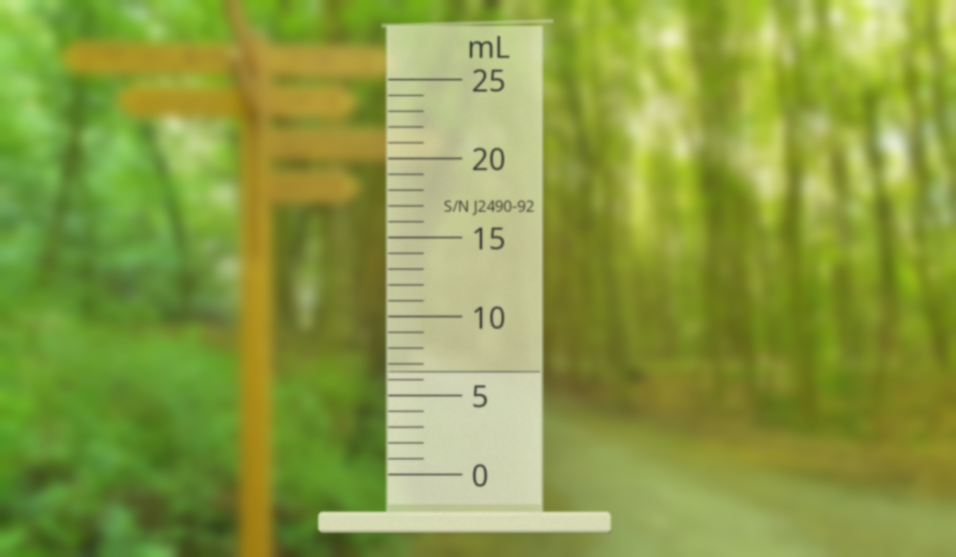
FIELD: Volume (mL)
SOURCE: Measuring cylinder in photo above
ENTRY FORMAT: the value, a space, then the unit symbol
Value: 6.5 mL
